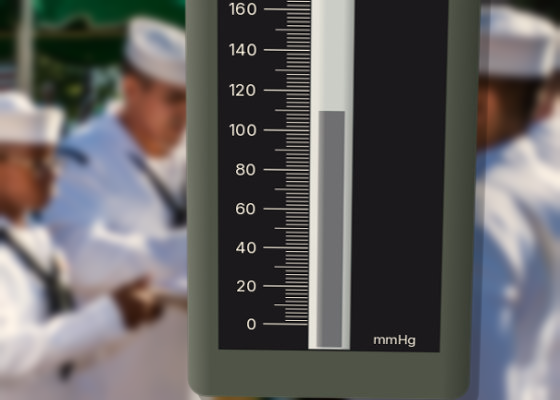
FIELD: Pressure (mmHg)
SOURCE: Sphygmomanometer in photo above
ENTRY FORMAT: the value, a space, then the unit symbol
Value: 110 mmHg
